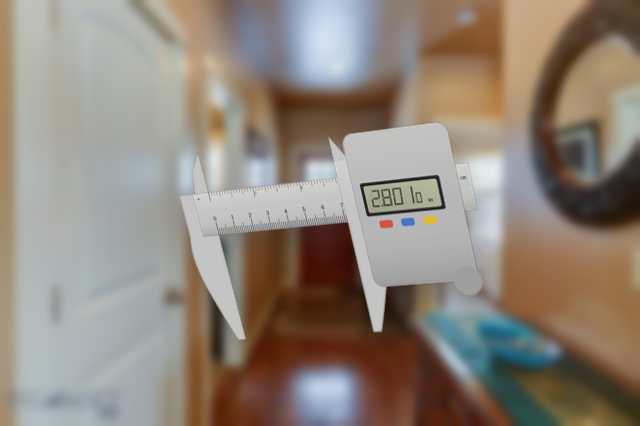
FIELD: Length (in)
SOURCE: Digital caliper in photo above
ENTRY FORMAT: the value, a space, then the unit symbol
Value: 2.8010 in
